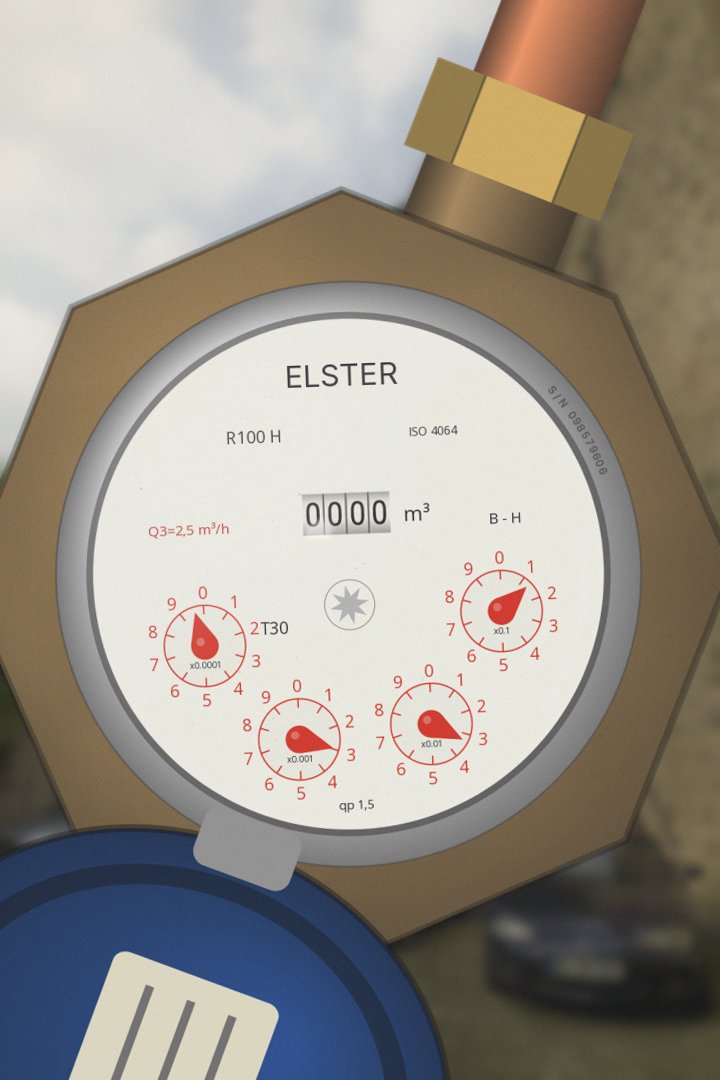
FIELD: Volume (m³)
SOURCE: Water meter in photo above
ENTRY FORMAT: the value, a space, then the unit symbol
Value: 0.1329 m³
